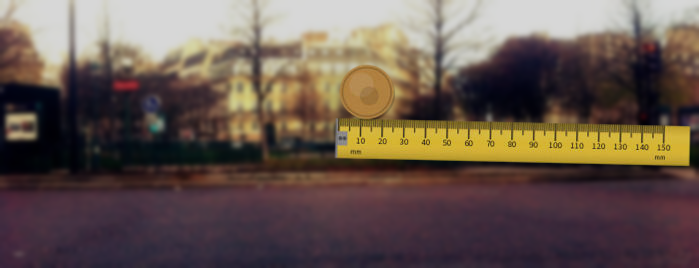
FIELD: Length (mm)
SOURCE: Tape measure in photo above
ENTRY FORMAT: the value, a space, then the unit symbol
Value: 25 mm
